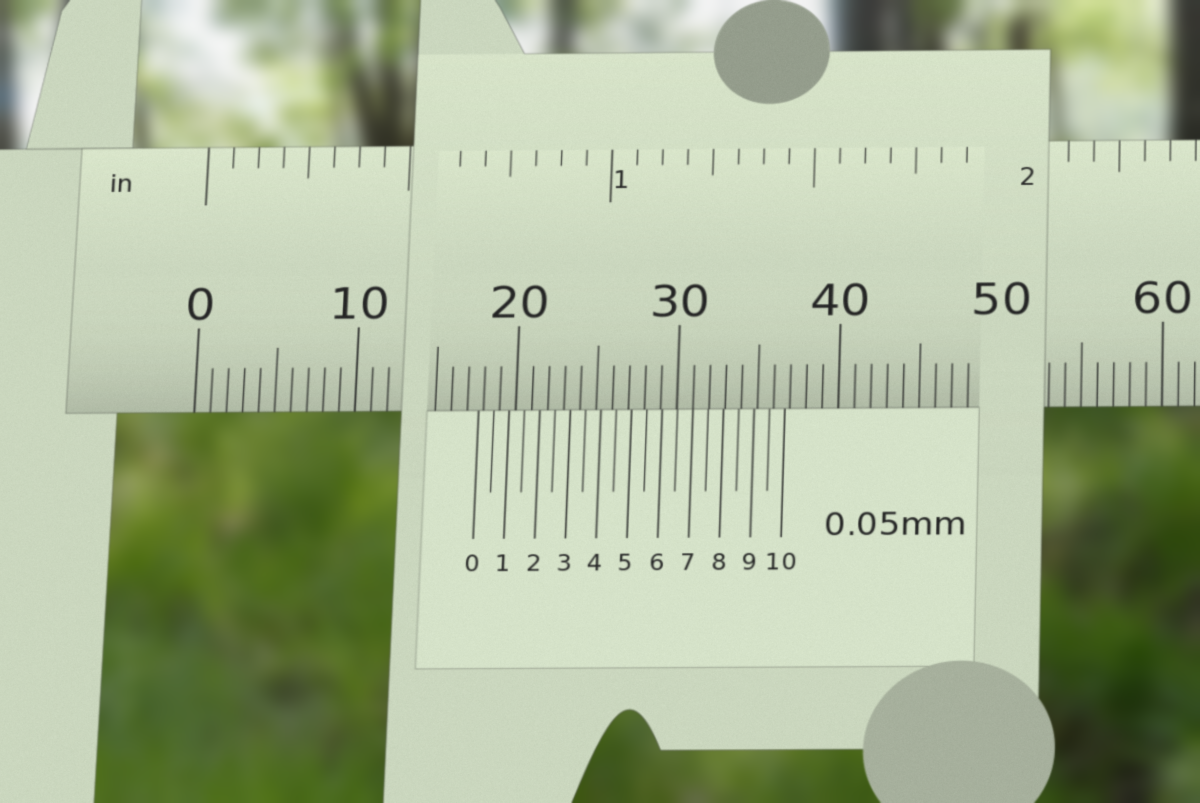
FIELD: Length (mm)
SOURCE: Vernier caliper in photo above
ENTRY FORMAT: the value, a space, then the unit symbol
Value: 17.7 mm
